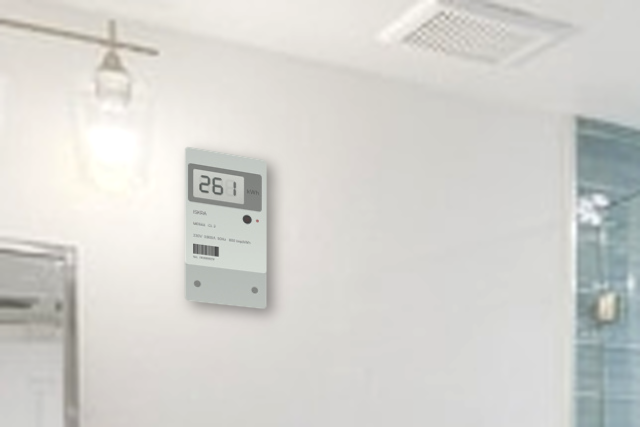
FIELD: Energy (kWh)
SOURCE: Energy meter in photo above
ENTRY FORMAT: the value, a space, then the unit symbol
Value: 261 kWh
